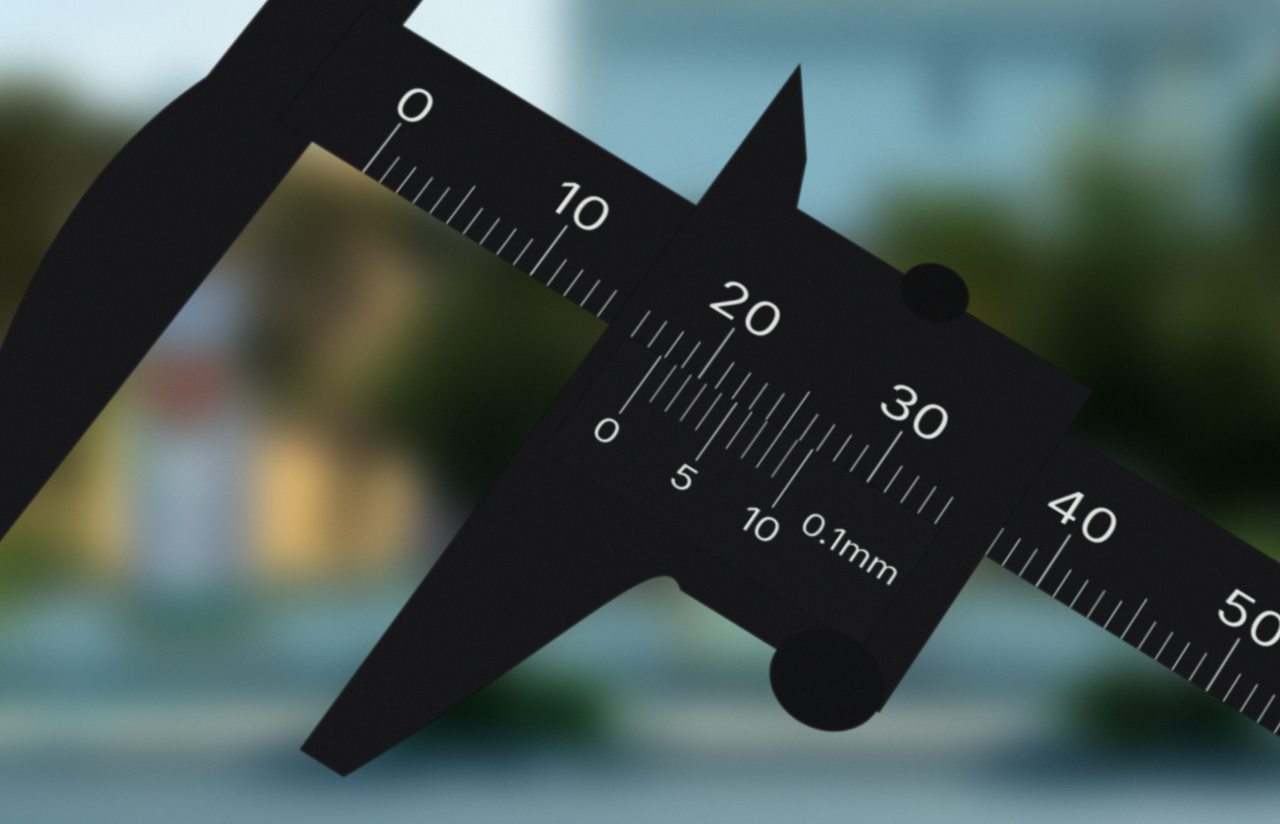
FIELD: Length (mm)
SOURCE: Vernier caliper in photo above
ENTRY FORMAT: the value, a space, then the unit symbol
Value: 17.8 mm
